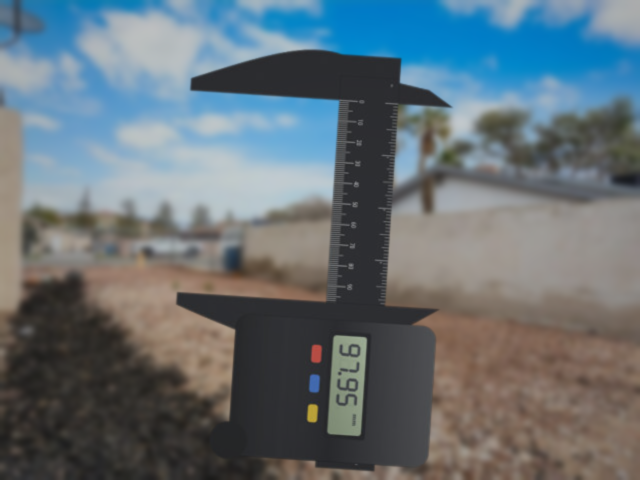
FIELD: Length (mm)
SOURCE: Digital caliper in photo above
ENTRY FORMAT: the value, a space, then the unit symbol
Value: 97.95 mm
